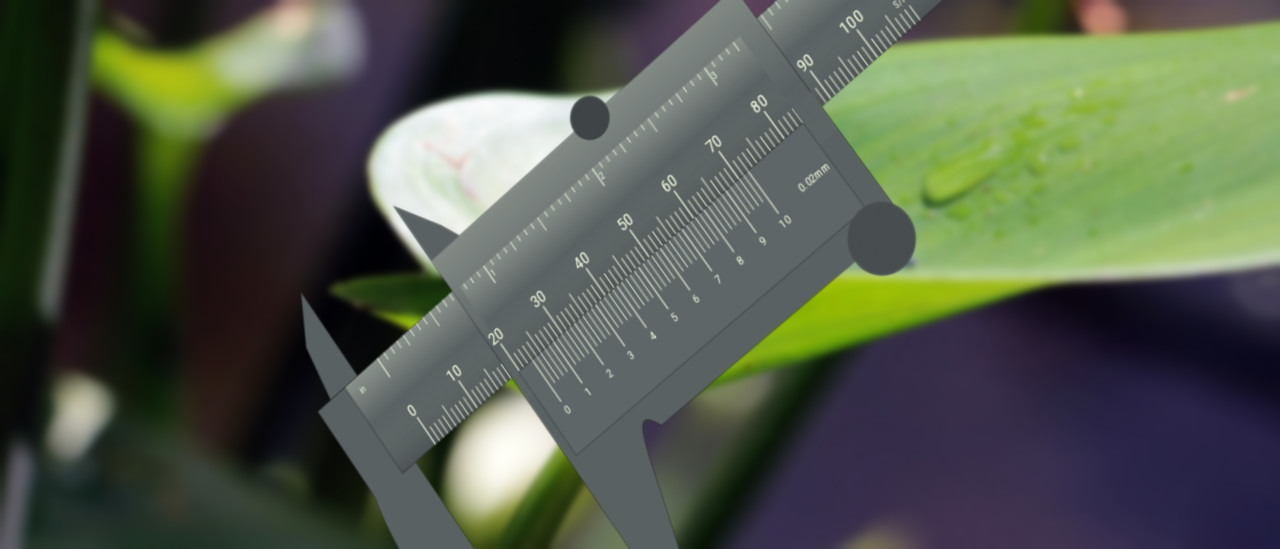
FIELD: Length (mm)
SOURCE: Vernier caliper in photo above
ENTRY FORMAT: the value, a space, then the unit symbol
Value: 23.0 mm
